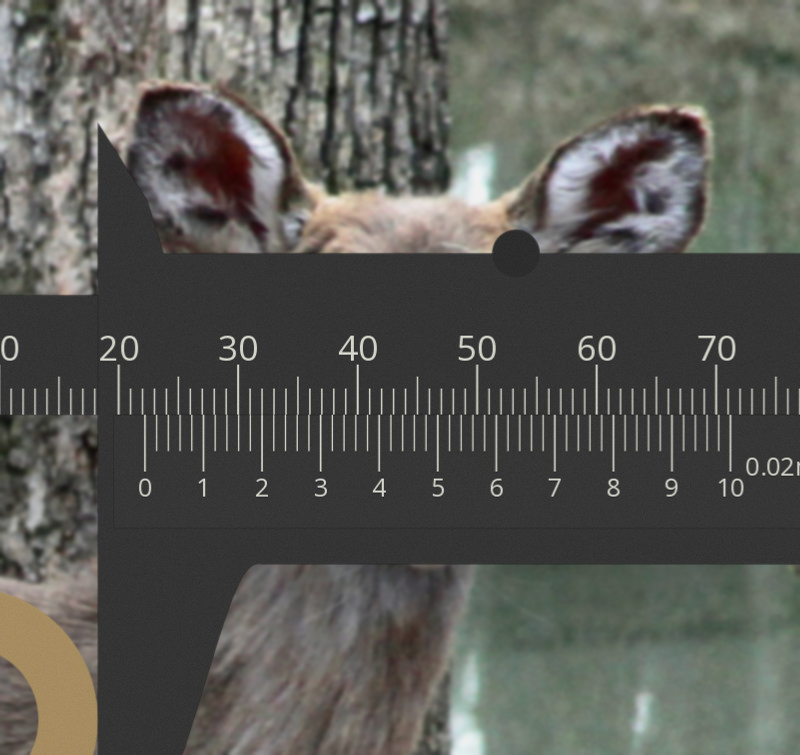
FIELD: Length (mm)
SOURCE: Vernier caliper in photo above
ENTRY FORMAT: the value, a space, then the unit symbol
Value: 22.2 mm
